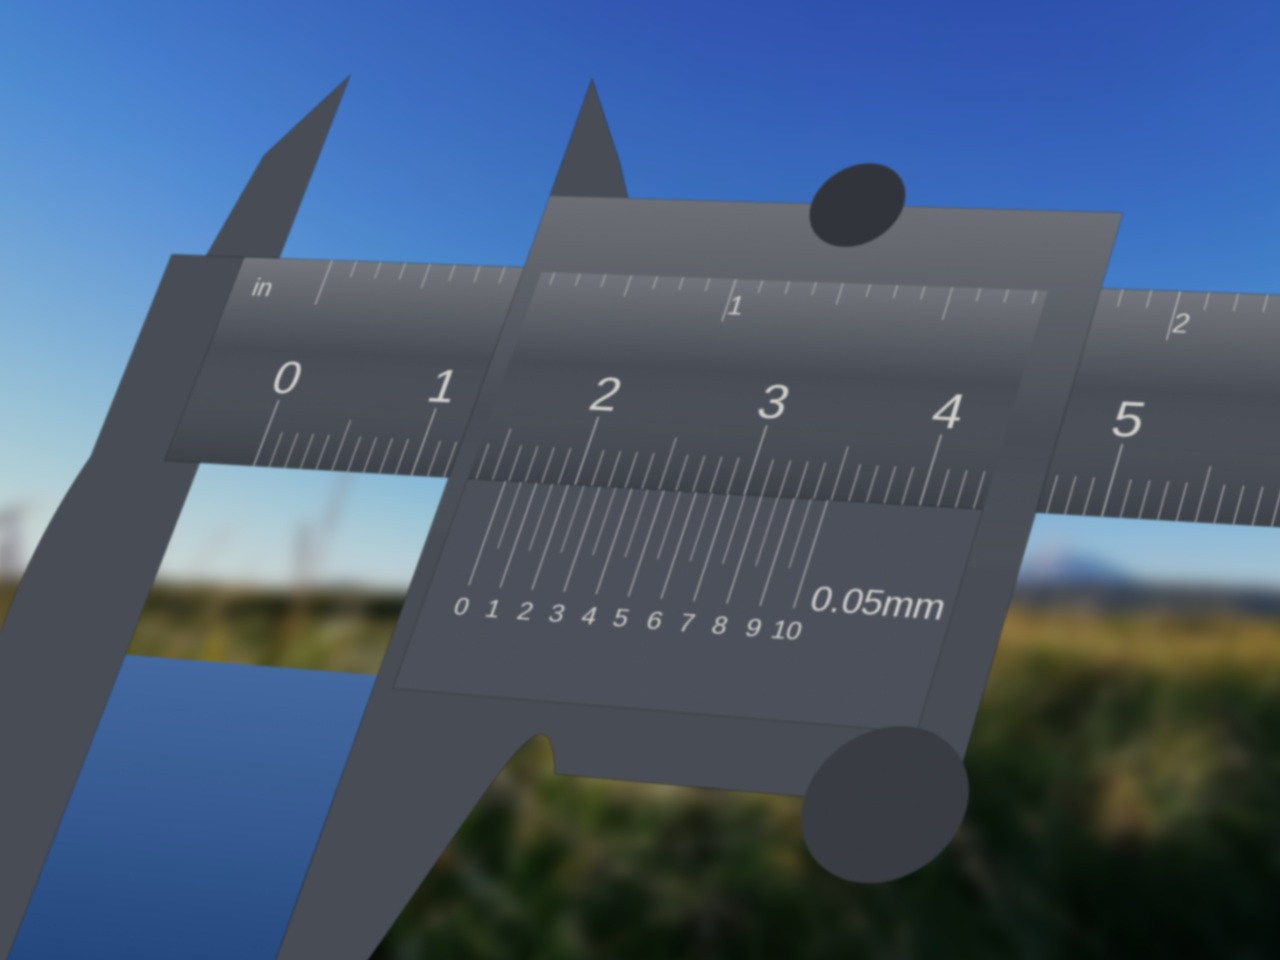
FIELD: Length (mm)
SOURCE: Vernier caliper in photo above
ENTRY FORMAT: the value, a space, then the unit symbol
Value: 15.8 mm
